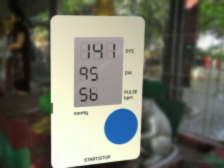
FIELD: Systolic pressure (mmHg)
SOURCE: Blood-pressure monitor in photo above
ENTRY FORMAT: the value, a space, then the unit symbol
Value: 141 mmHg
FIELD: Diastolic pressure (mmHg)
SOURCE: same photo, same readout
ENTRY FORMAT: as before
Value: 95 mmHg
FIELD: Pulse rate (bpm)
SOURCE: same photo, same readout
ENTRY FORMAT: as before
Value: 56 bpm
